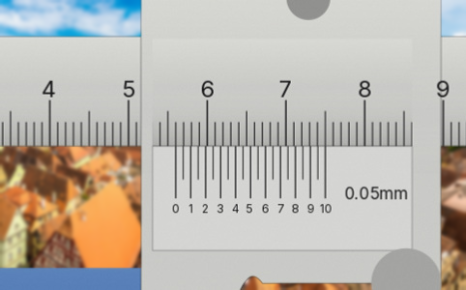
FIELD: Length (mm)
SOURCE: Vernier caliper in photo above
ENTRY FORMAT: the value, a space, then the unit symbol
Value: 56.0 mm
